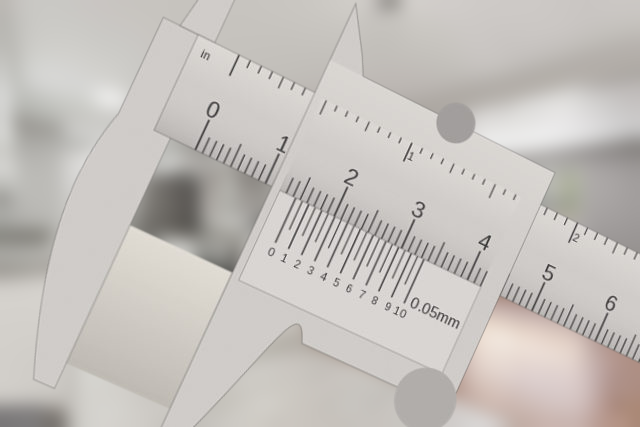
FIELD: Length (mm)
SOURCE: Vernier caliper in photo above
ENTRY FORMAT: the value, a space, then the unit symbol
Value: 14.4 mm
